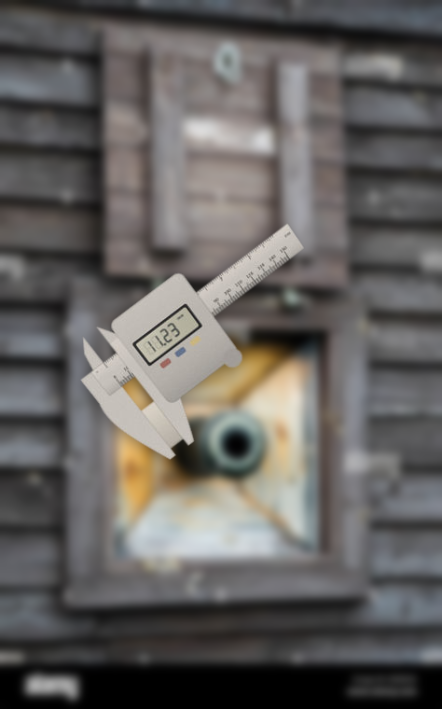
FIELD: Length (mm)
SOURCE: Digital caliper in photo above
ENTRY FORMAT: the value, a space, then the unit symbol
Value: 11.23 mm
